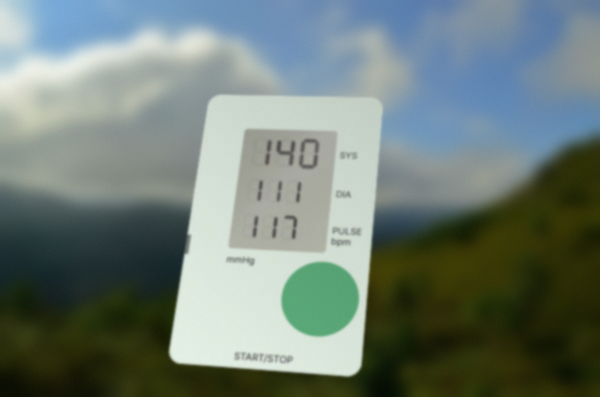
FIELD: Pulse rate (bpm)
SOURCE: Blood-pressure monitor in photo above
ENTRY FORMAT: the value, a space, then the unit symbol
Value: 117 bpm
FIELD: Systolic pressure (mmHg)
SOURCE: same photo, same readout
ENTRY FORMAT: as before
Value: 140 mmHg
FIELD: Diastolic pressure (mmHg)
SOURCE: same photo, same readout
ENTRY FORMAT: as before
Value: 111 mmHg
